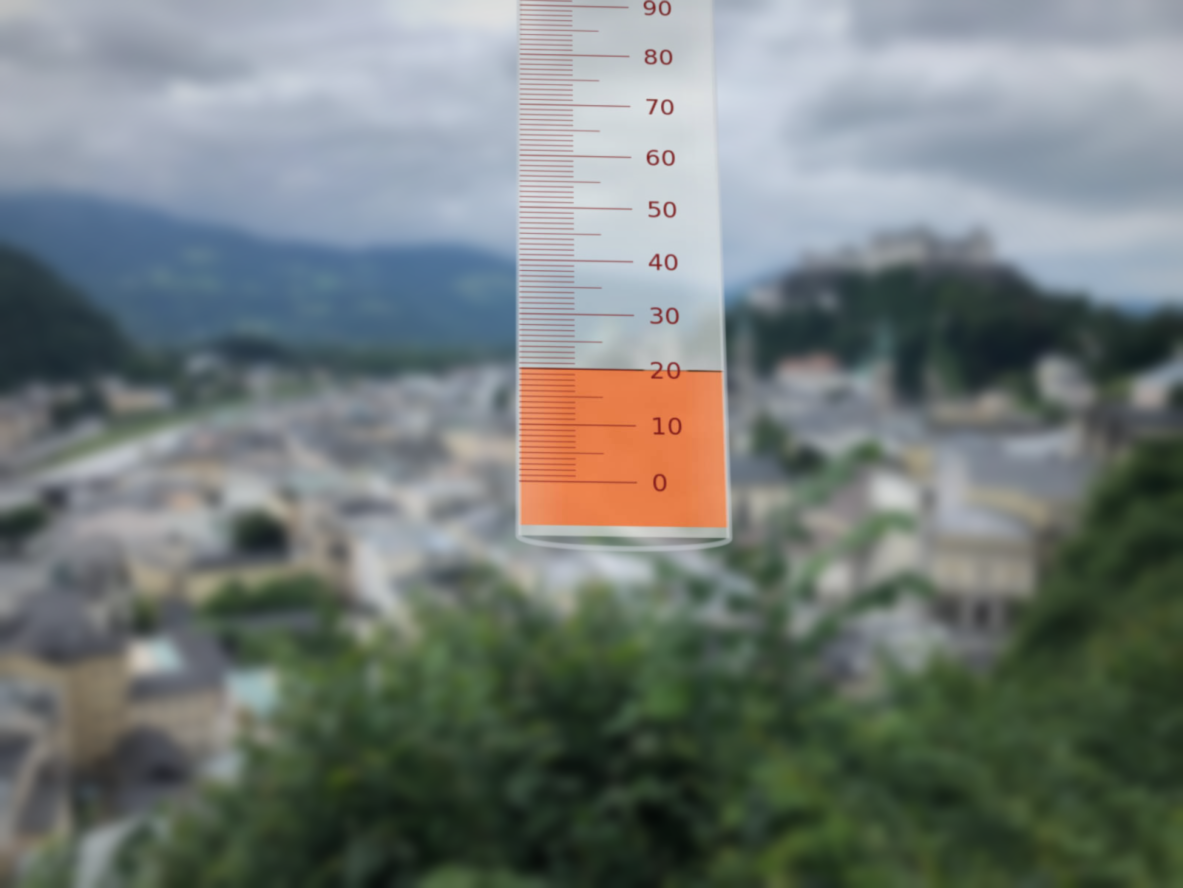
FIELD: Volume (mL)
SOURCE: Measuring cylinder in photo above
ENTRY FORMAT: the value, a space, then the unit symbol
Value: 20 mL
